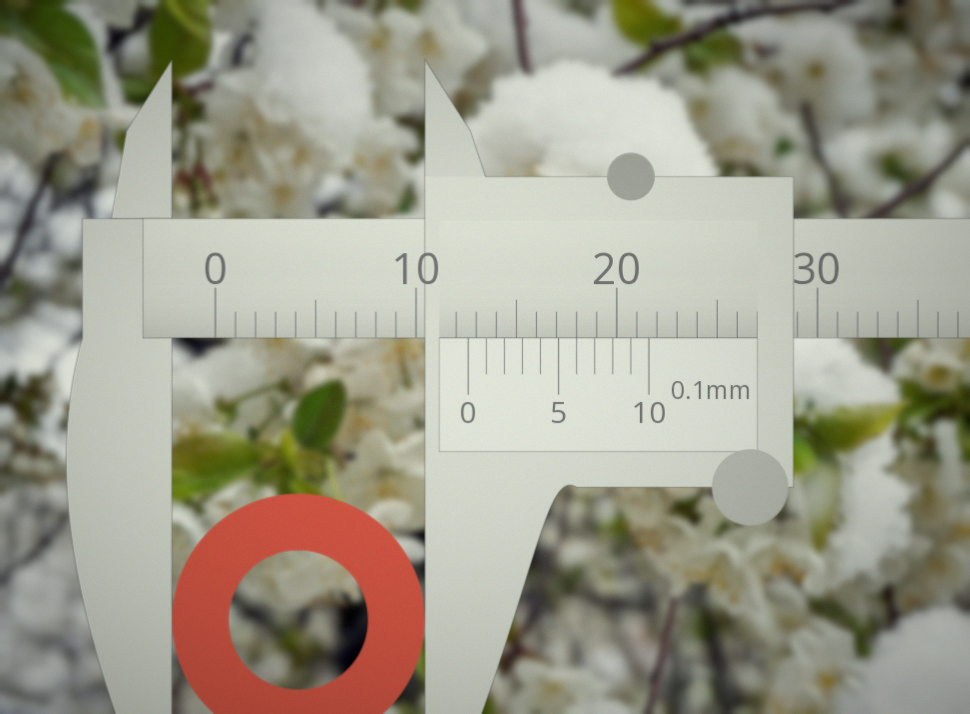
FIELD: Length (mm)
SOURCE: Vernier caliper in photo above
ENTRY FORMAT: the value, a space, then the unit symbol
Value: 12.6 mm
